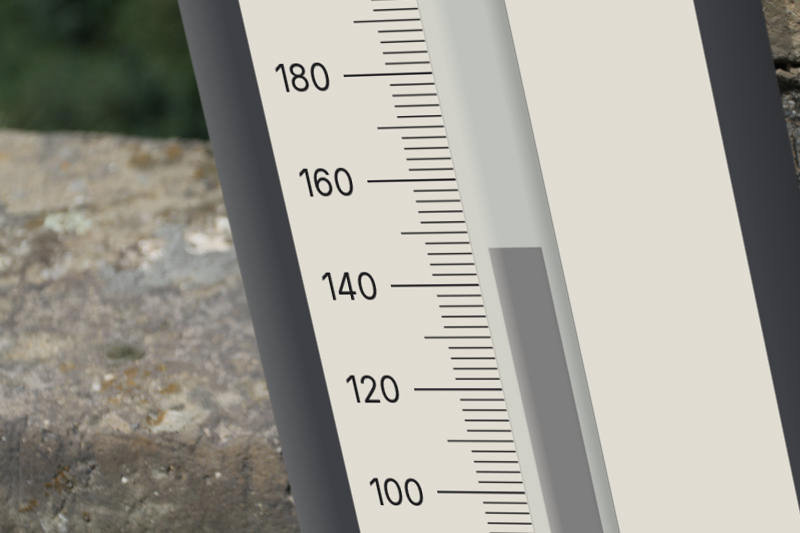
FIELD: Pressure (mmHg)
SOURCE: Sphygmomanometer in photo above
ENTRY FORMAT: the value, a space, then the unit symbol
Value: 147 mmHg
